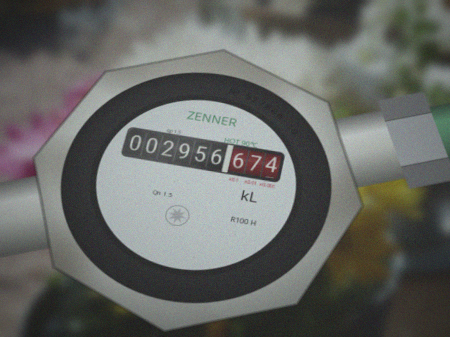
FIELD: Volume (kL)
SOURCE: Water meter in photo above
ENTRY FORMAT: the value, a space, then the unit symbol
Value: 2956.674 kL
